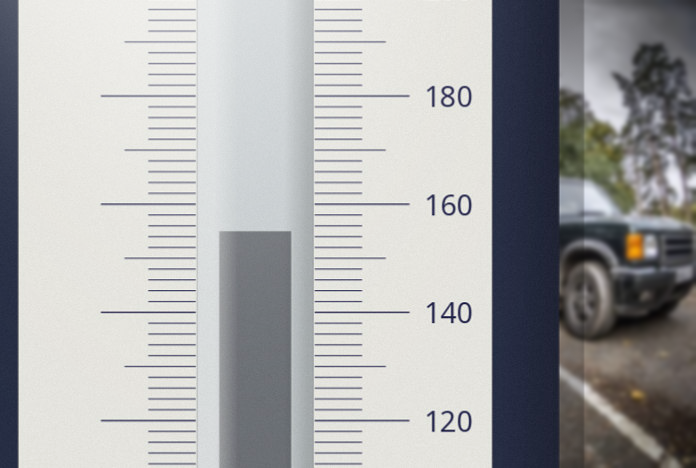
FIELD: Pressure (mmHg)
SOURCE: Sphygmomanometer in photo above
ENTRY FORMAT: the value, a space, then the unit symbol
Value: 155 mmHg
